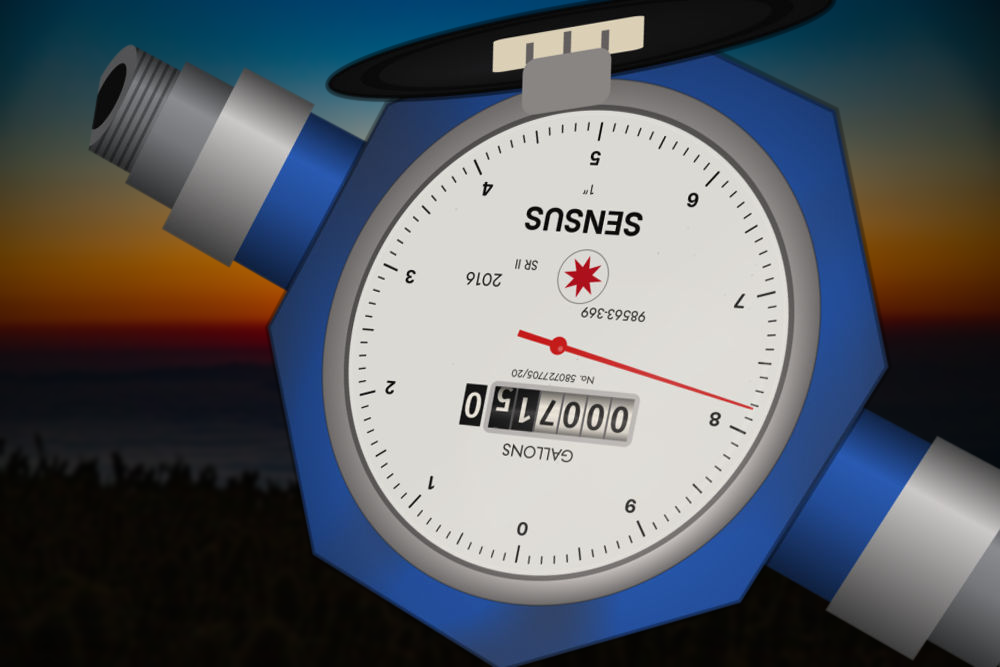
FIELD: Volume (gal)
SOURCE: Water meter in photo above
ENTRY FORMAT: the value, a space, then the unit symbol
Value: 7147.8 gal
